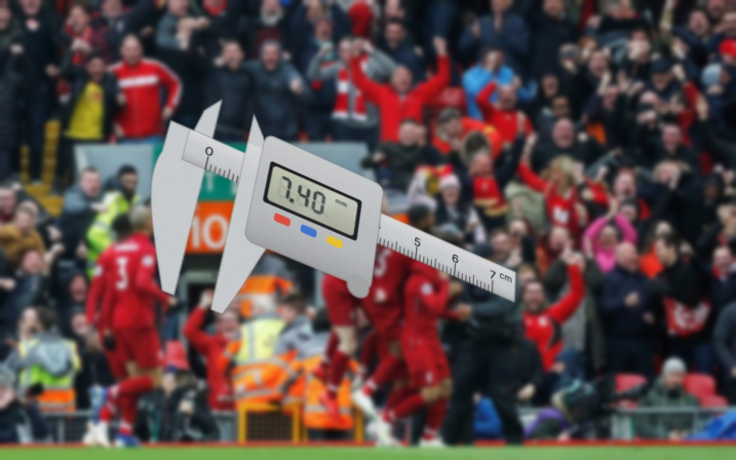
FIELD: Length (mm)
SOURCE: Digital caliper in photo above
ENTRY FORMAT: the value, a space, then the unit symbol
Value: 7.40 mm
